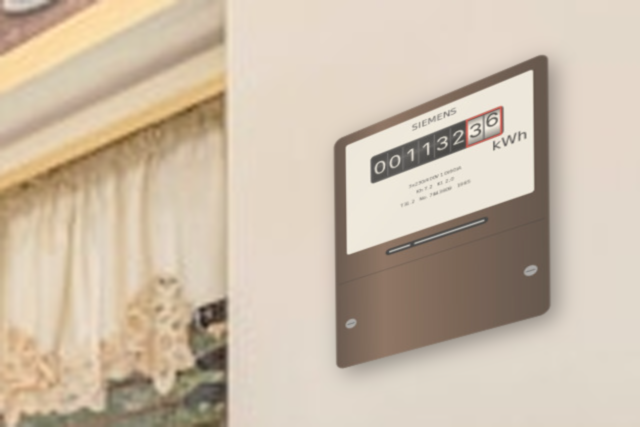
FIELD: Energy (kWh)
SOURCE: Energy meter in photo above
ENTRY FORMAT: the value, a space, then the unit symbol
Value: 1132.36 kWh
